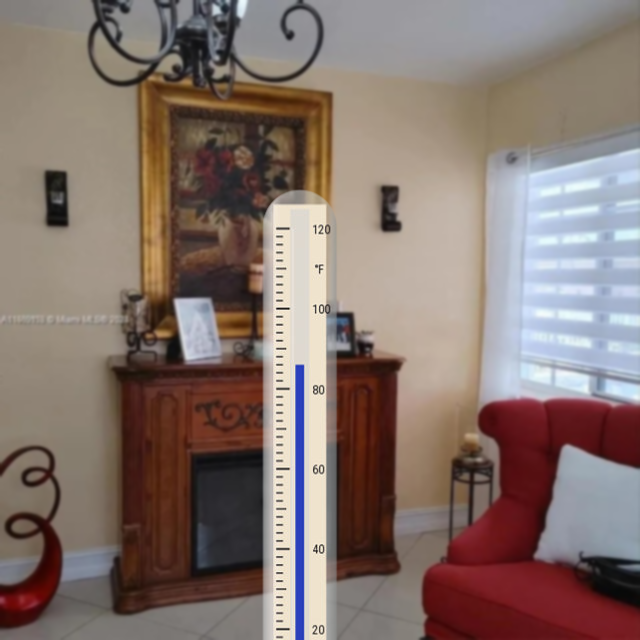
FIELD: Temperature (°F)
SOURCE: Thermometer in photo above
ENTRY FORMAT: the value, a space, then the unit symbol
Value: 86 °F
